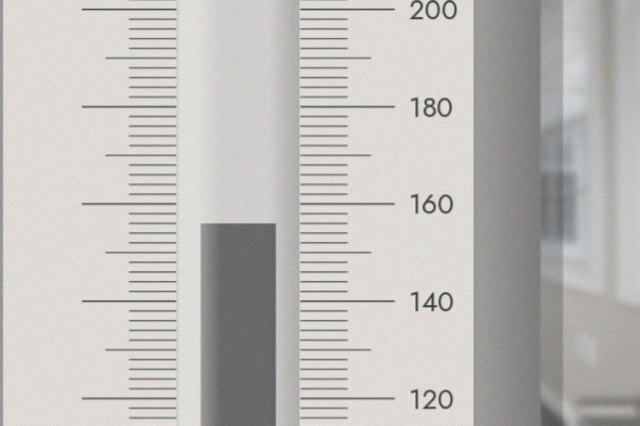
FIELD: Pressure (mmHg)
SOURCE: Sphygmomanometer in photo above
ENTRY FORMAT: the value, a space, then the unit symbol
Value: 156 mmHg
